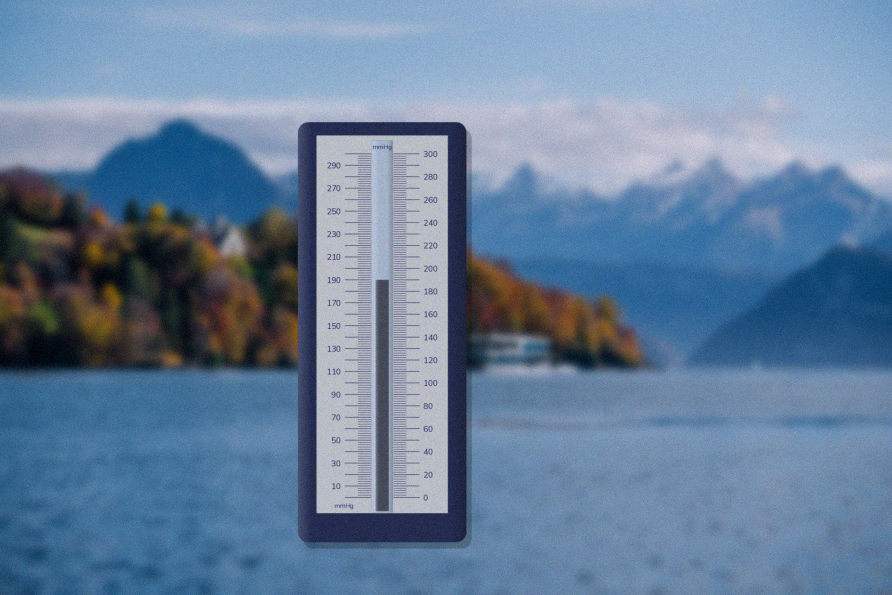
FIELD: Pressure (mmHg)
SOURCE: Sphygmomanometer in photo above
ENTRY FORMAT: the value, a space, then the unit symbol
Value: 190 mmHg
